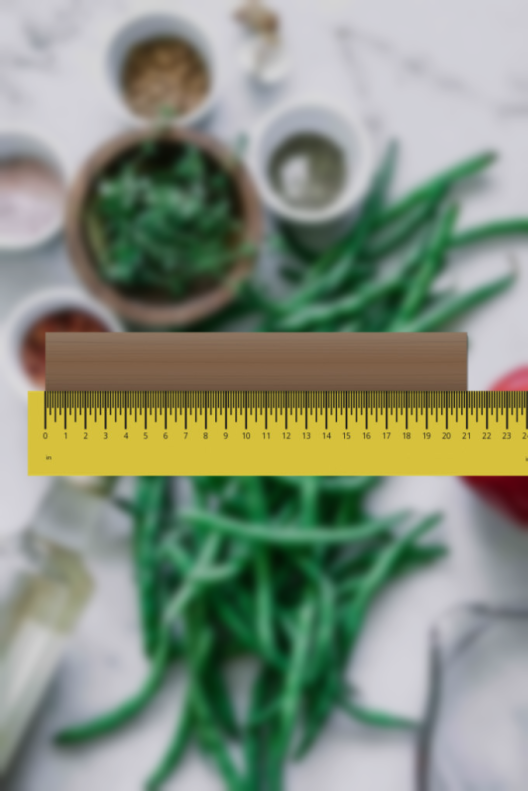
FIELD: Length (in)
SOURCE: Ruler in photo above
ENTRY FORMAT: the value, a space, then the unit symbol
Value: 21 in
